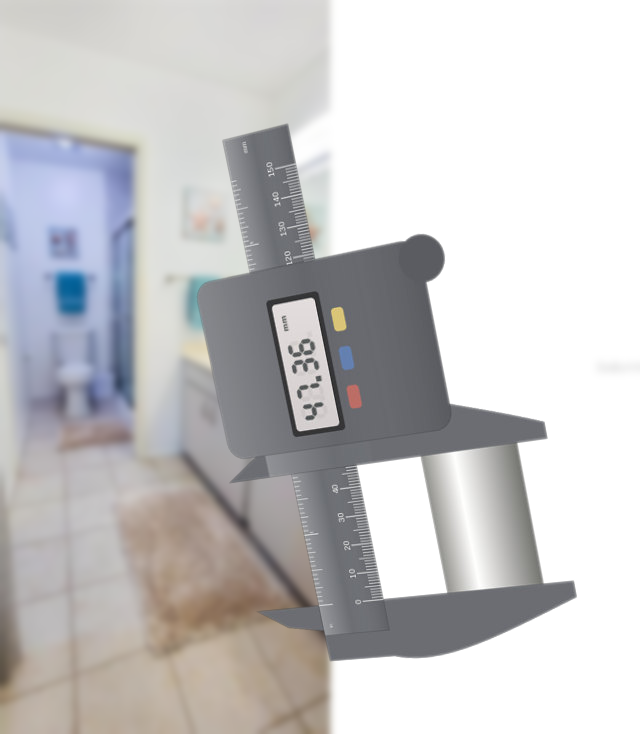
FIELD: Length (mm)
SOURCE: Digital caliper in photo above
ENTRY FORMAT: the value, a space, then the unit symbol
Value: 47.36 mm
